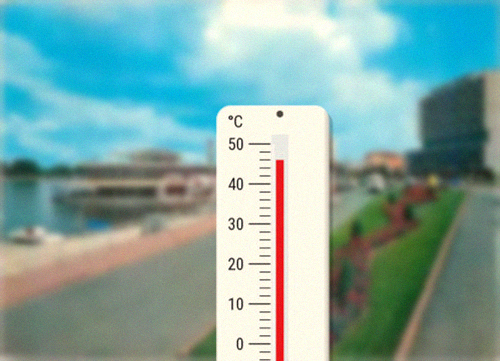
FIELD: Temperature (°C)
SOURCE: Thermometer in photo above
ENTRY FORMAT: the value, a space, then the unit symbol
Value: 46 °C
